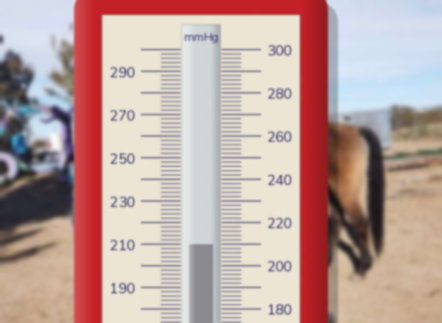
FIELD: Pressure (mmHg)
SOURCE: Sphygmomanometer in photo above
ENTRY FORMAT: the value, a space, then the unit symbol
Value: 210 mmHg
